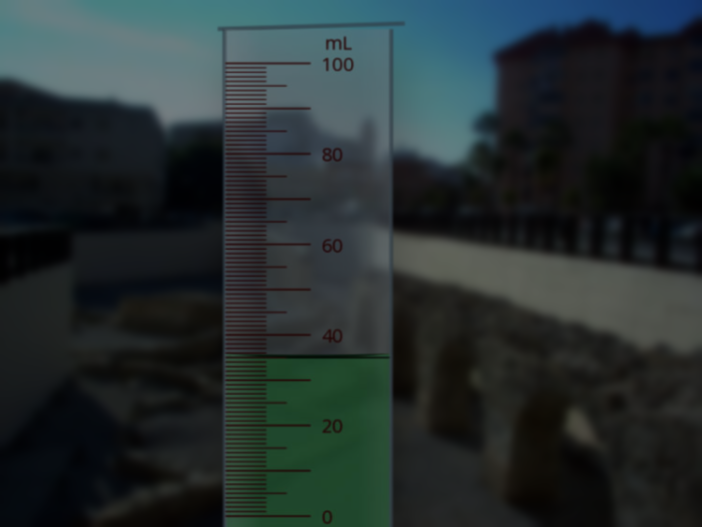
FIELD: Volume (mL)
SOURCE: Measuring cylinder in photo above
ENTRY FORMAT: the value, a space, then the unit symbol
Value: 35 mL
